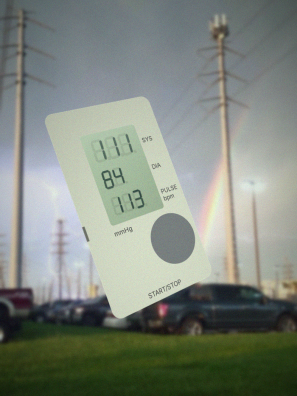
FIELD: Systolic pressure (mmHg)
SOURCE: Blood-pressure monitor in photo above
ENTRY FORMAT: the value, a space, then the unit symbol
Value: 111 mmHg
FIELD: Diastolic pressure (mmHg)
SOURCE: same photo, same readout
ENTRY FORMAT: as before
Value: 84 mmHg
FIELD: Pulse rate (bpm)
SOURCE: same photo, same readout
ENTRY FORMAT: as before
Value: 113 bpm
